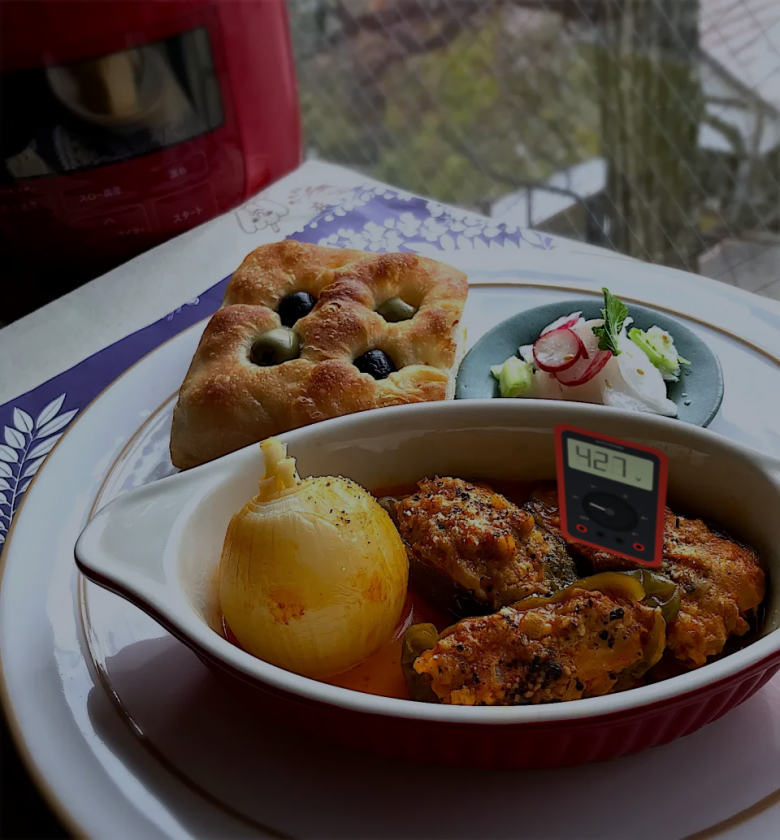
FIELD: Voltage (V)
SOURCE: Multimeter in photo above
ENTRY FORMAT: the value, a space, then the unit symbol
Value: 427 V
